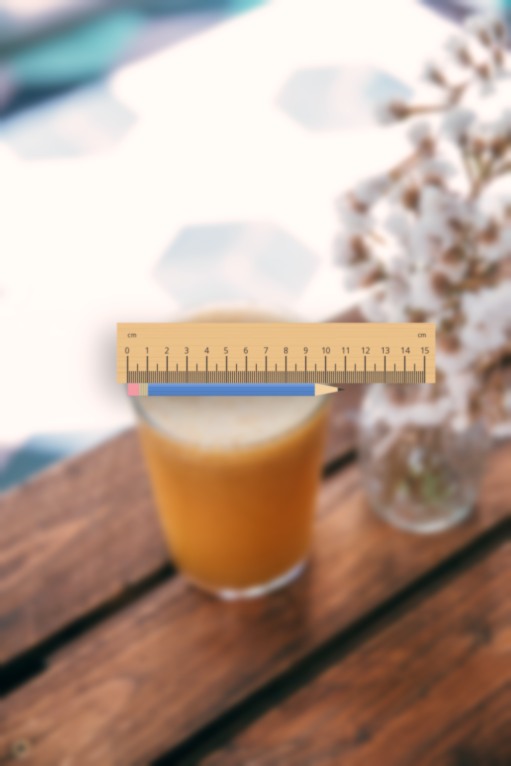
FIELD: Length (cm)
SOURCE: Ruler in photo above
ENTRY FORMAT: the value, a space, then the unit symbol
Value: 11 cm
